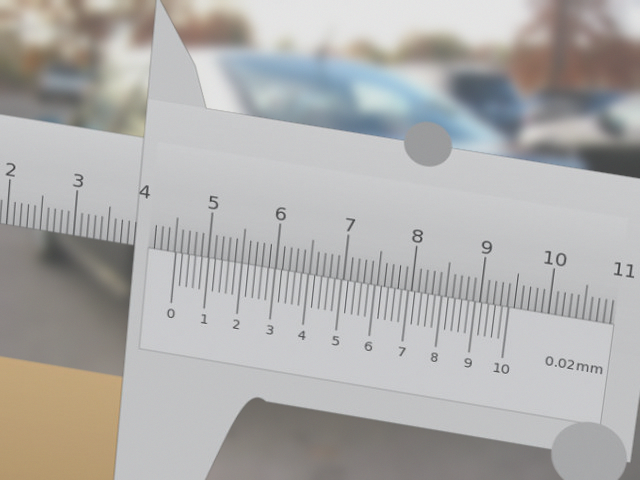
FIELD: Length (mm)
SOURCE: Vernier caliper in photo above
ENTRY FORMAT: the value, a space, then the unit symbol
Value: 45.2 mm
